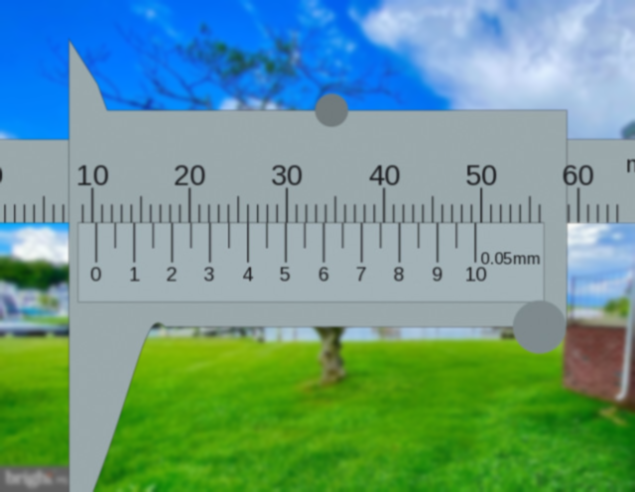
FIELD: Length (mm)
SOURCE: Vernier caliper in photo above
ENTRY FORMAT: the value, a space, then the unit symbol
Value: 10.4 mm
